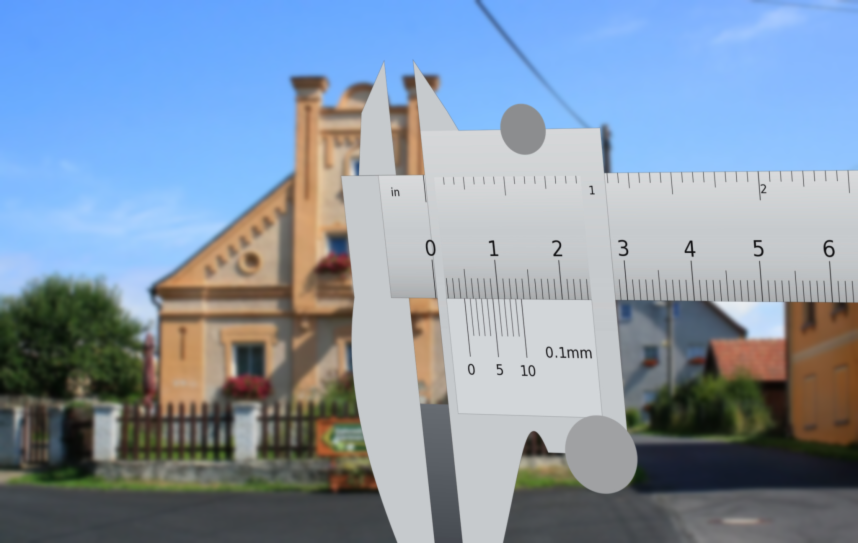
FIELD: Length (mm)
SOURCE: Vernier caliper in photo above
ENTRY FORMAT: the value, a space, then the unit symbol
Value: 4.6 mm
